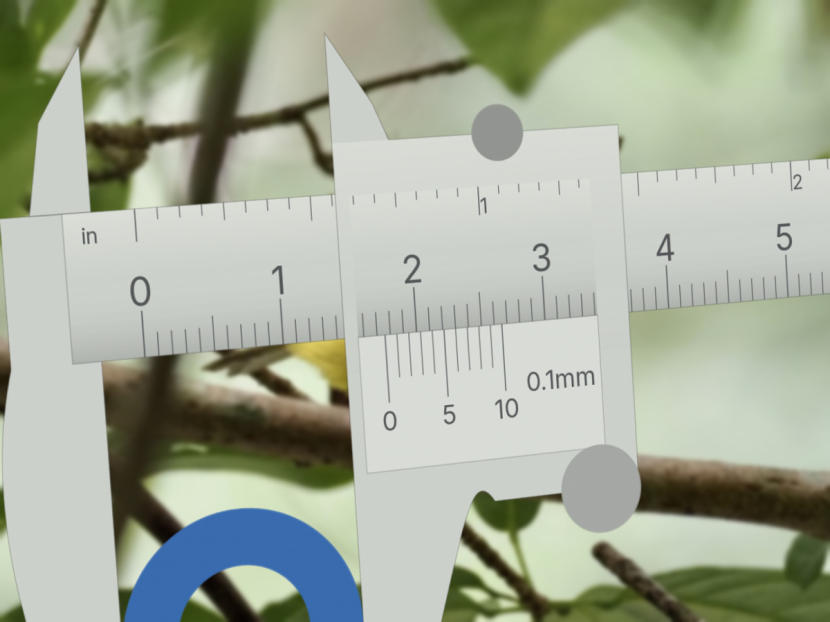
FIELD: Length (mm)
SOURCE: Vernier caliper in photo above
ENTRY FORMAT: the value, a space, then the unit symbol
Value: 17.6 mm
